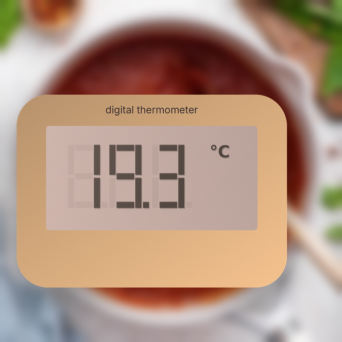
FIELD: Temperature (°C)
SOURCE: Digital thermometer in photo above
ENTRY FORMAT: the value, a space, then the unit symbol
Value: 19.3 °C
